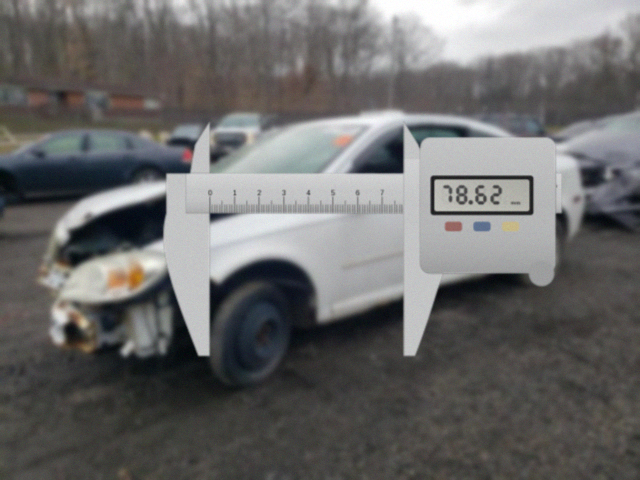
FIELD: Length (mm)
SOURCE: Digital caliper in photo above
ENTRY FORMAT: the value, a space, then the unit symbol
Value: 78.62 mm
